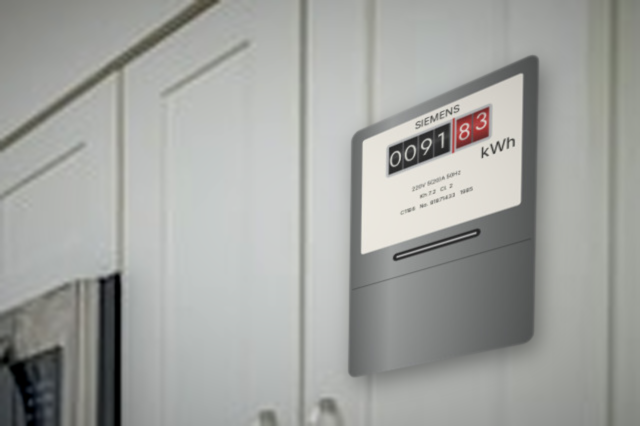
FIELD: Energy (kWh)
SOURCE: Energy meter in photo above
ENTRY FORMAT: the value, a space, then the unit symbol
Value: 91.83 kWh
